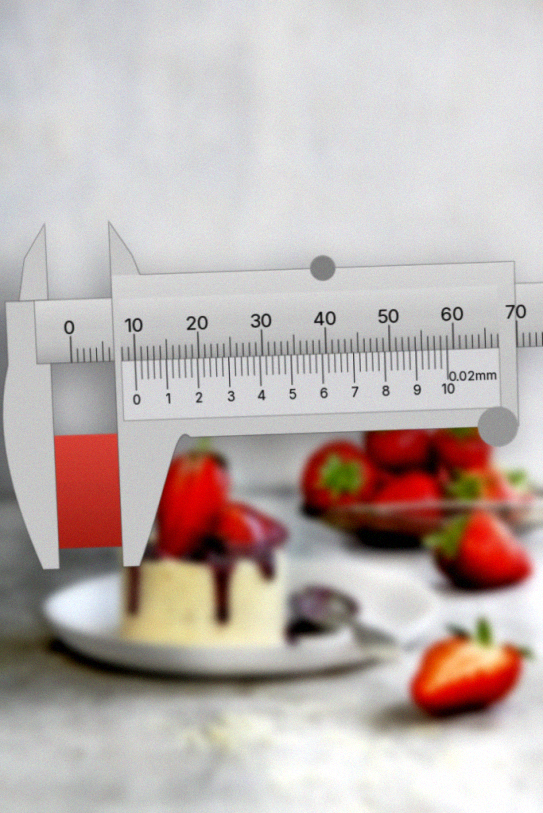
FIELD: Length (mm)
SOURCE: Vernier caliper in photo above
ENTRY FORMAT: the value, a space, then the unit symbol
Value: 10.0 mm
